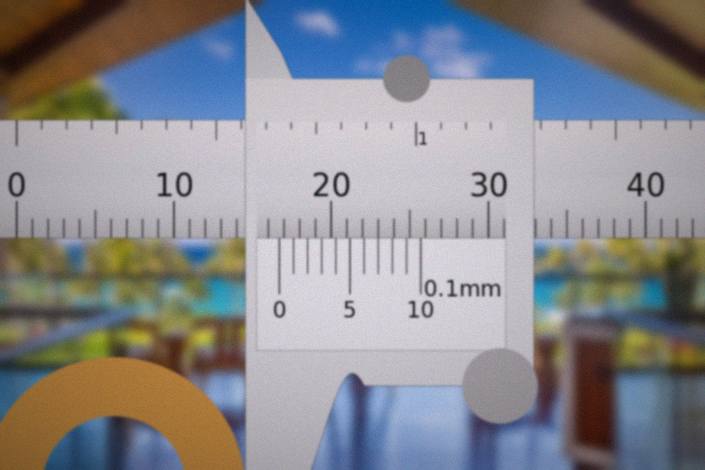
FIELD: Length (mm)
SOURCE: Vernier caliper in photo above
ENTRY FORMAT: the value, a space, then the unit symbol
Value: 16.7 mm
